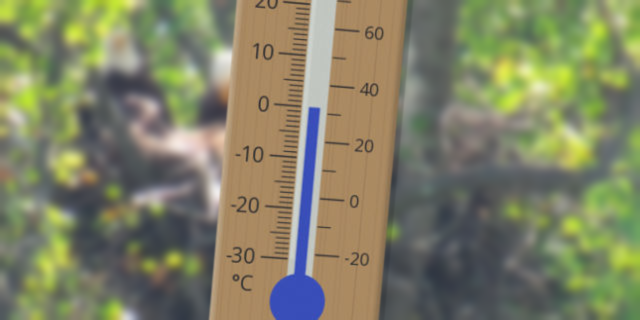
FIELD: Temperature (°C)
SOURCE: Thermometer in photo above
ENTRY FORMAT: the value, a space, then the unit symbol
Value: 0 °C
